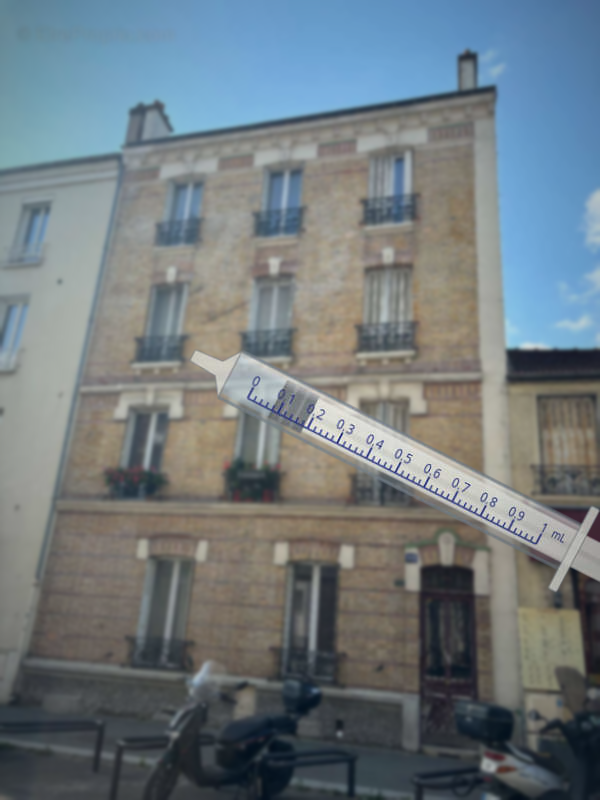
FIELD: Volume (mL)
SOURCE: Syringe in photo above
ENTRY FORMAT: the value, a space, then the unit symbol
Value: 0.08 mL
